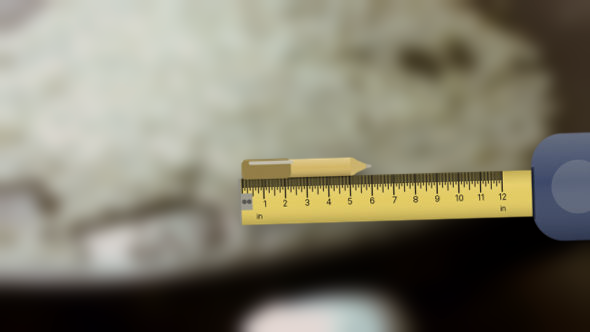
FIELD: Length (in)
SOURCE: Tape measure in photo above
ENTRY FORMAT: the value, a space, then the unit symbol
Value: 6 in
